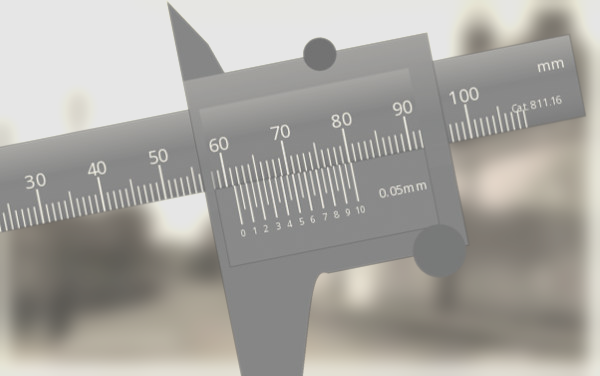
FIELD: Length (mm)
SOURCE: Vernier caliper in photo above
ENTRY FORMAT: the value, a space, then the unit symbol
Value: 61.2 mm
